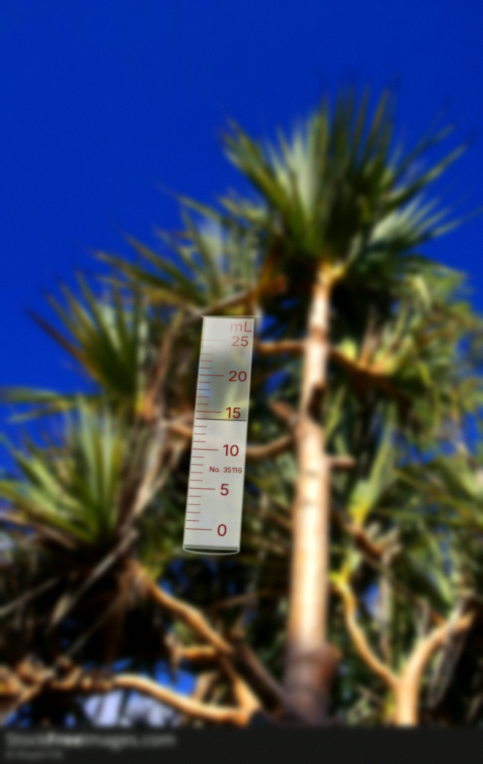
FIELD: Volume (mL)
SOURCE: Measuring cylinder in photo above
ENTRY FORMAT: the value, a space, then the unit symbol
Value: 14 mL
